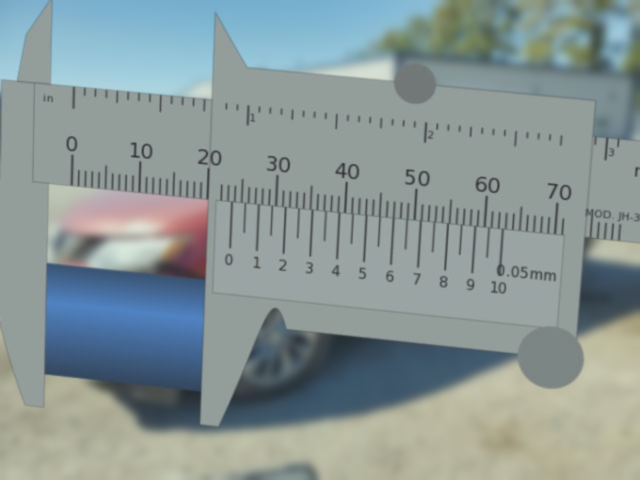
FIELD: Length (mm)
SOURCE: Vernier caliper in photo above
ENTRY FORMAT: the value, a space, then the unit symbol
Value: 23.6 mm
